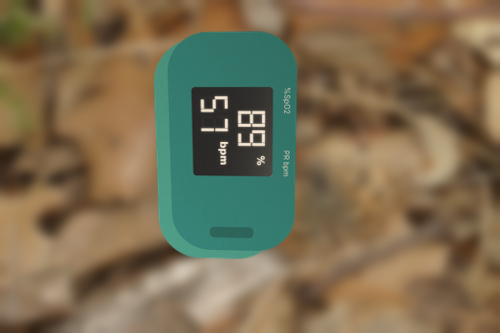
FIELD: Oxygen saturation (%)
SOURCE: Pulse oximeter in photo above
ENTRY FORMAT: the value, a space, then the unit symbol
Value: 89 %
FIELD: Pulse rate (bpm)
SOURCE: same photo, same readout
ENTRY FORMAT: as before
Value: 57 bpm
